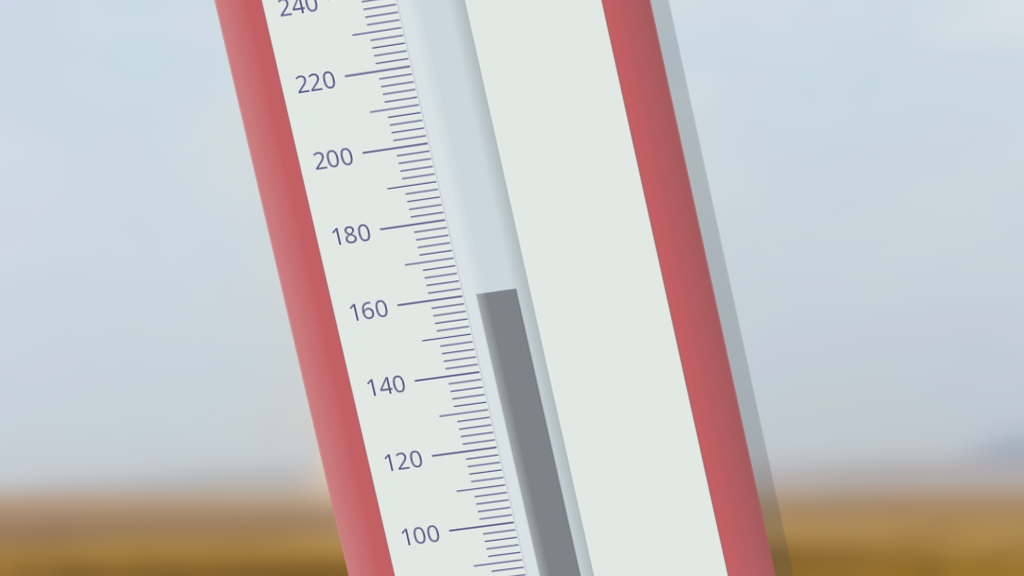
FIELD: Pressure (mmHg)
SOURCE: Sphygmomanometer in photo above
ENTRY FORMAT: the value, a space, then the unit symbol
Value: 160 mmHg
